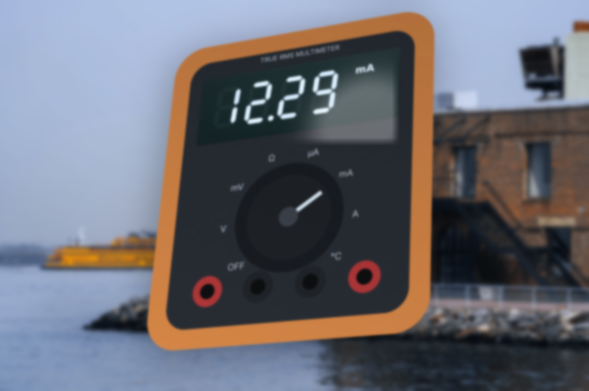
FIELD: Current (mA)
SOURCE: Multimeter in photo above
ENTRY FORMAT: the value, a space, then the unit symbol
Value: 12.29 mA
